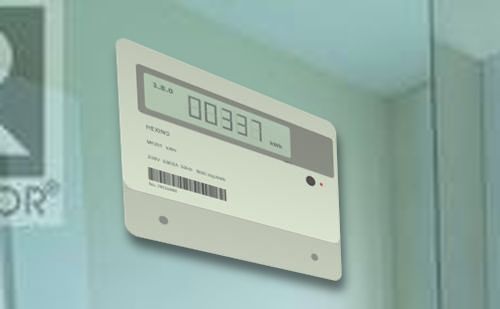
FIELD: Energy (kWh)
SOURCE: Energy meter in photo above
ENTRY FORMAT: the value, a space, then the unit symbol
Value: 337 kWh
